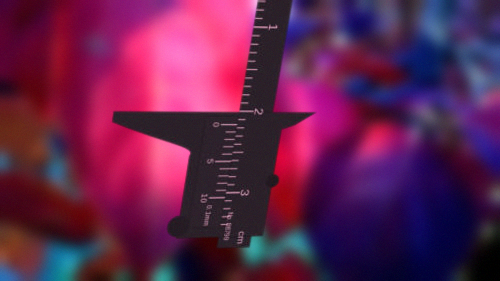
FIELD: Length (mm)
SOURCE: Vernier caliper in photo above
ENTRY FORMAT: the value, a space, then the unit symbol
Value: 21.6 mm
